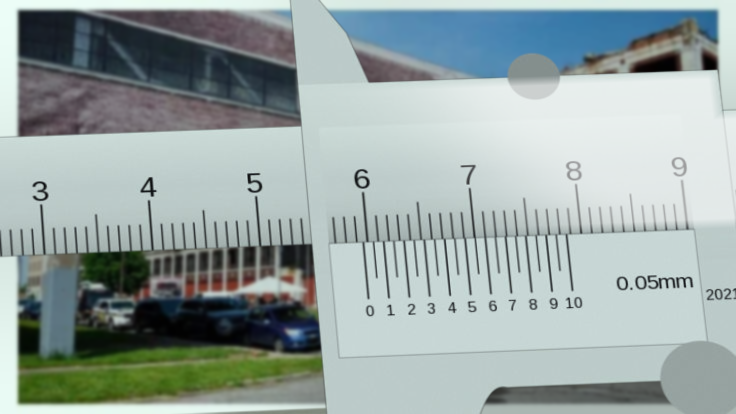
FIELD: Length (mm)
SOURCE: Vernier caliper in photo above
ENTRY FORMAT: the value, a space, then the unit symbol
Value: 59.6 mm
